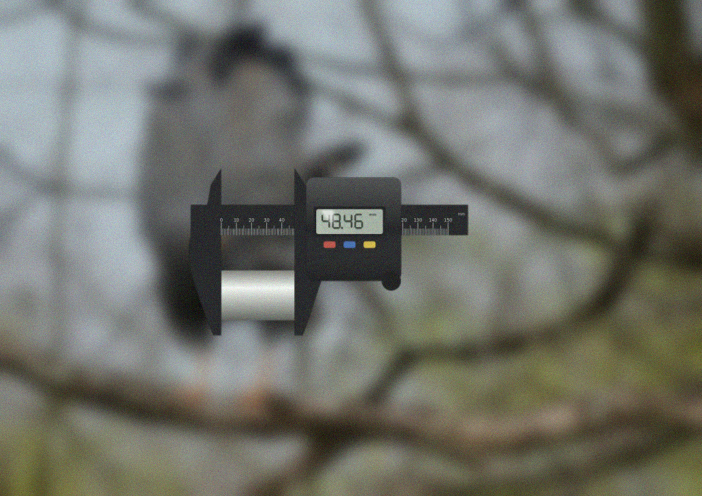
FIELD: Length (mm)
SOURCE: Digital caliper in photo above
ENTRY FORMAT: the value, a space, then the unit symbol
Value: 48.46 mm
